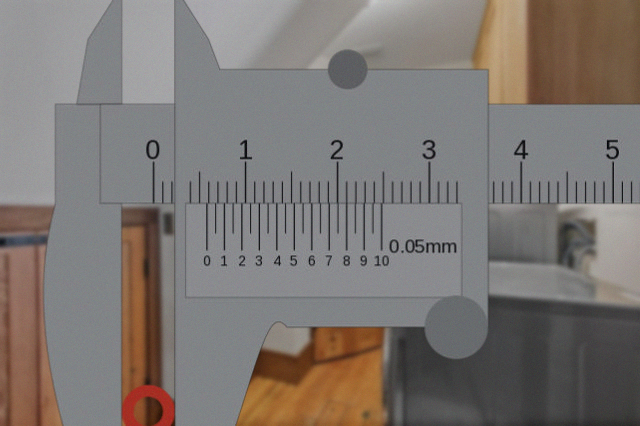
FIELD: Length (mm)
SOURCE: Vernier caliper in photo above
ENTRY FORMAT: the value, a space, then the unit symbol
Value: 5.8 mm
